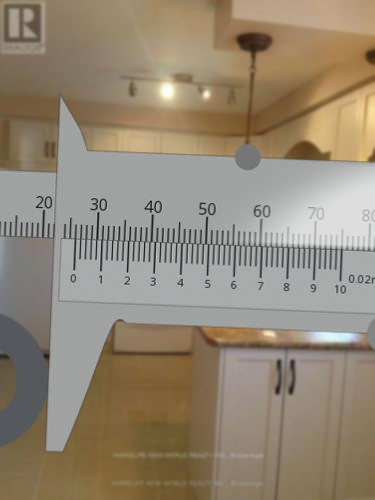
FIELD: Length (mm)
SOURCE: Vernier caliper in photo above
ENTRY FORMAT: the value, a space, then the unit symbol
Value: 26.0 mm
